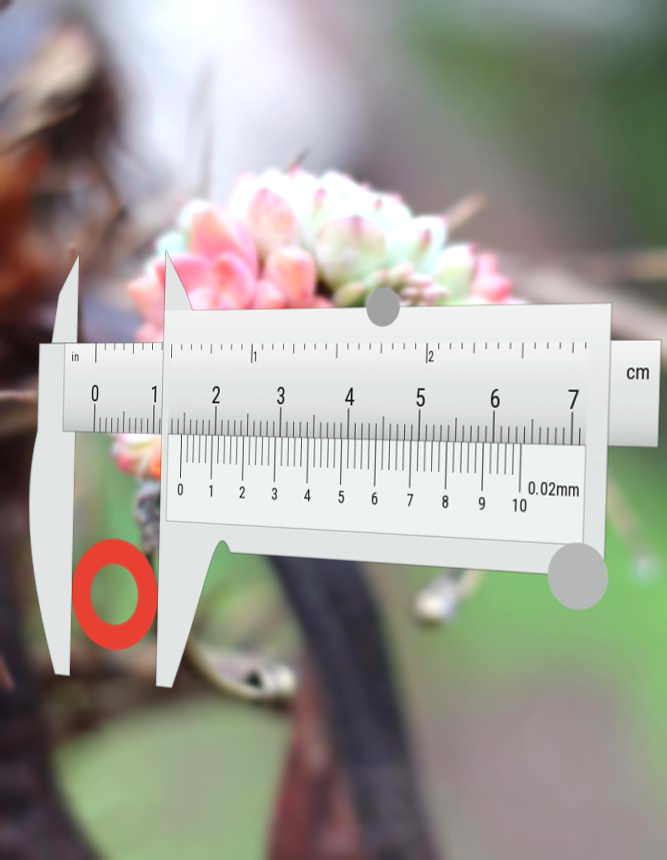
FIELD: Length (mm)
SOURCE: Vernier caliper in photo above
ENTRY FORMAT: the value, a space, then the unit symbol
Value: 14.6 mm
